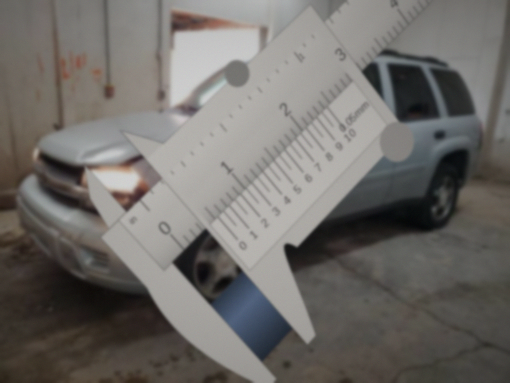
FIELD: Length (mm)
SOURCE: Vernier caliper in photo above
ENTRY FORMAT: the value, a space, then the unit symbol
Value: 5.4 mm
